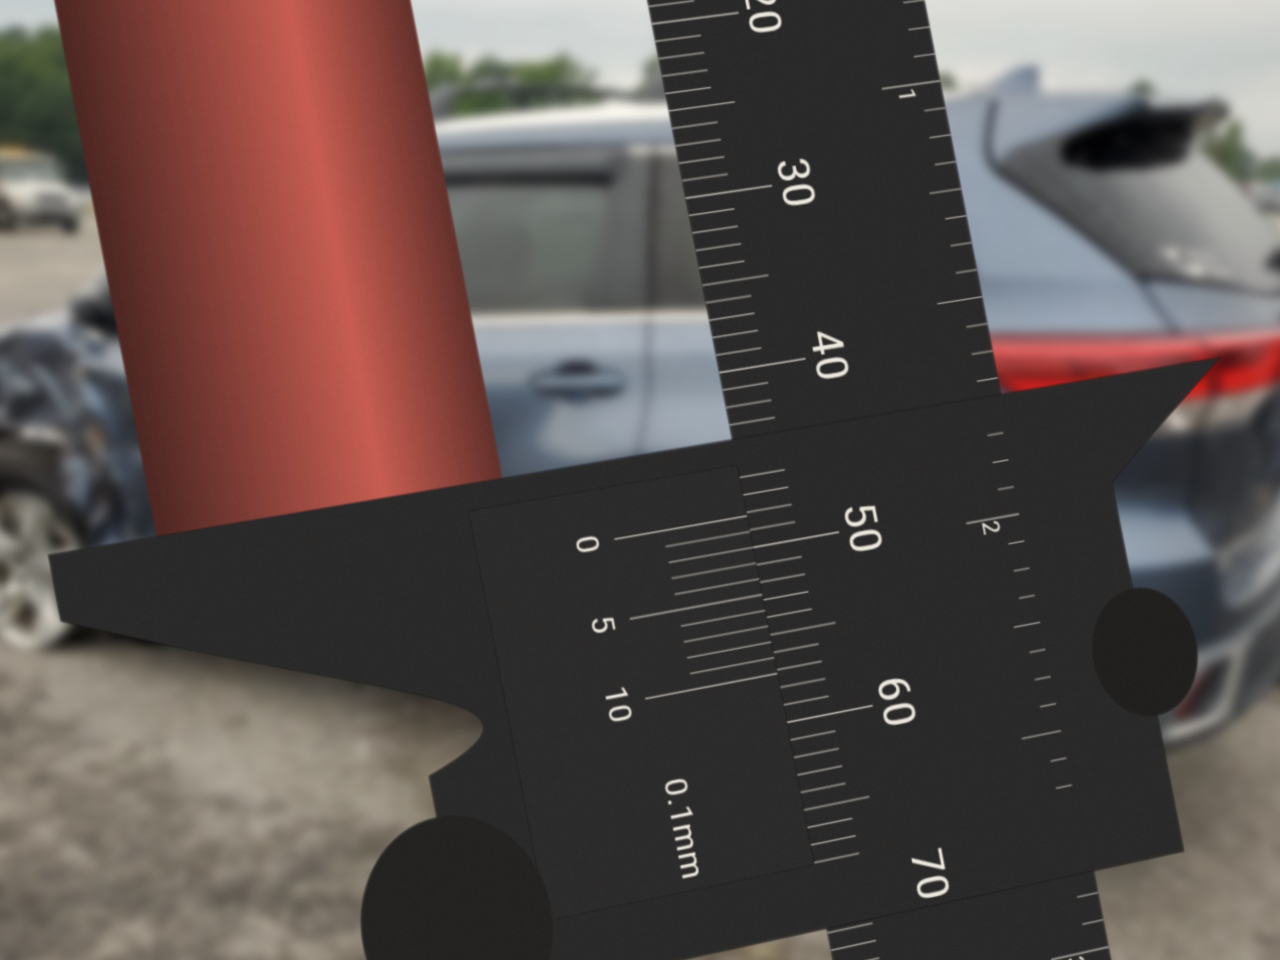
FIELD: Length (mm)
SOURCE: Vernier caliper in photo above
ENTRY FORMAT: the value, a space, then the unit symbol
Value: 48.2 mm
